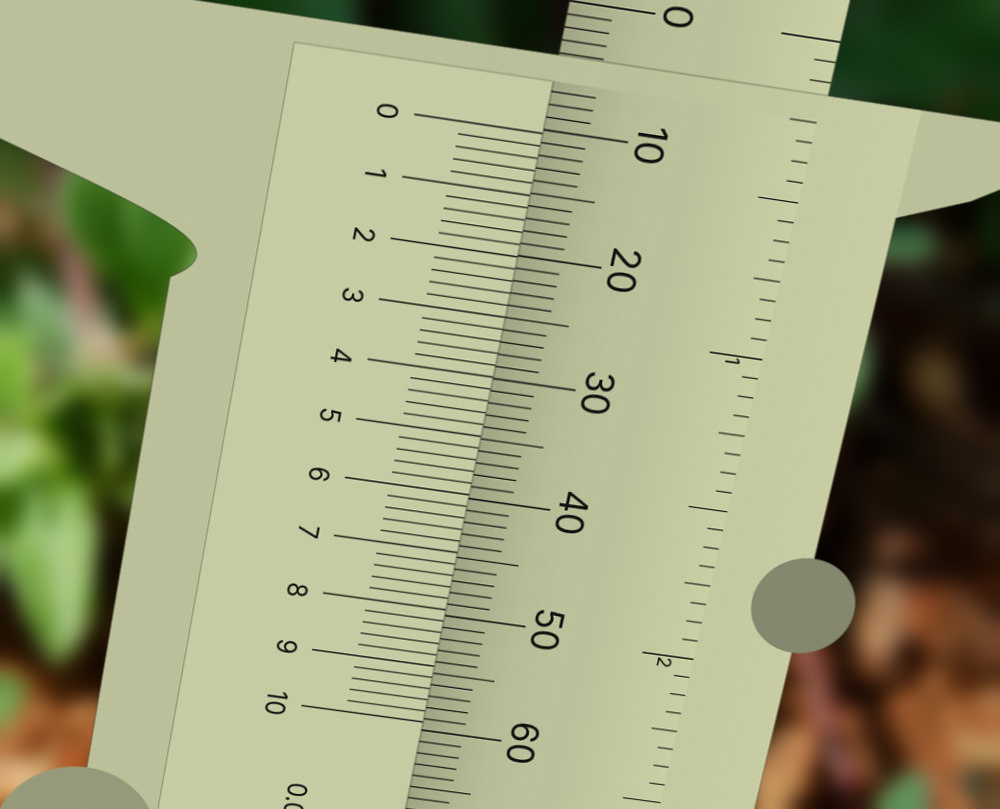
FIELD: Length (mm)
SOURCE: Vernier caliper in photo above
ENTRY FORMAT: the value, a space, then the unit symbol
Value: 10.3 mm
